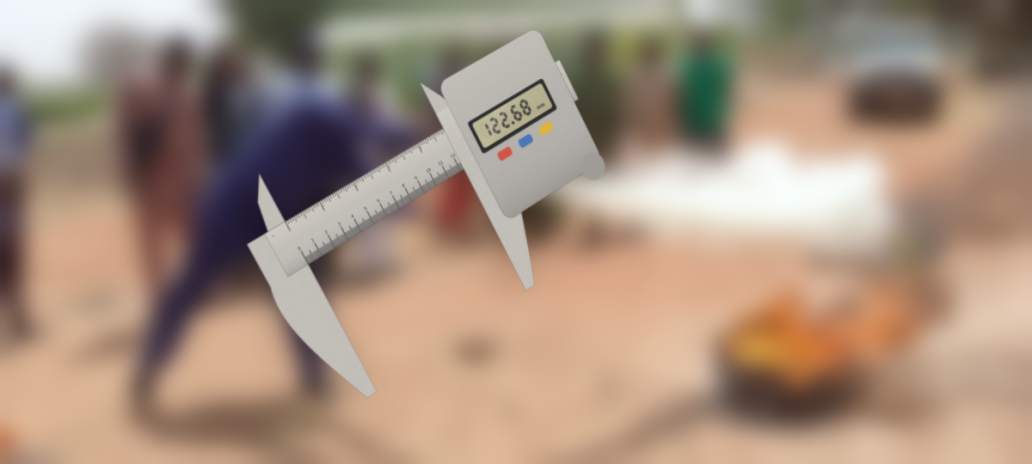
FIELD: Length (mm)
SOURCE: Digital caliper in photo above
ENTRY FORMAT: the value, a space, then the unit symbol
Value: 122.68 mm
